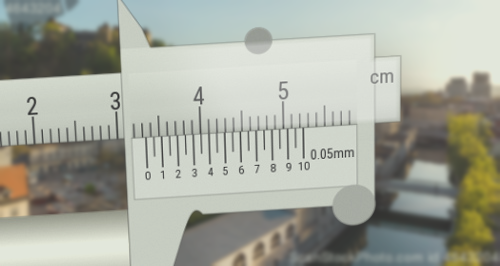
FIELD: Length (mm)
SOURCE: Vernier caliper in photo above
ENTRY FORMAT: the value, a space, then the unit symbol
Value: 33.4 mm
